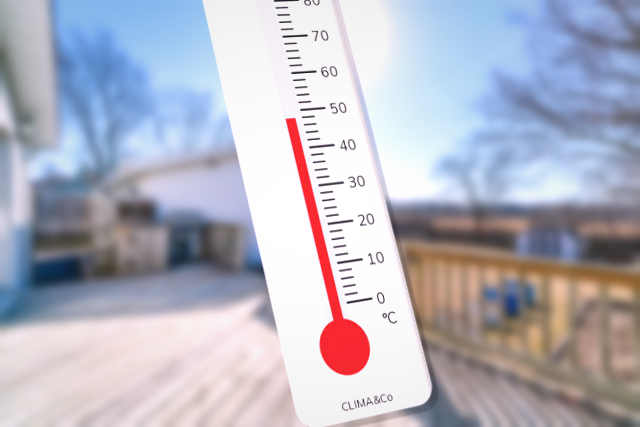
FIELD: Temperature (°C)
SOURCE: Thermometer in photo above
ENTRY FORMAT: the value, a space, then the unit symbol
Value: 48 °C
